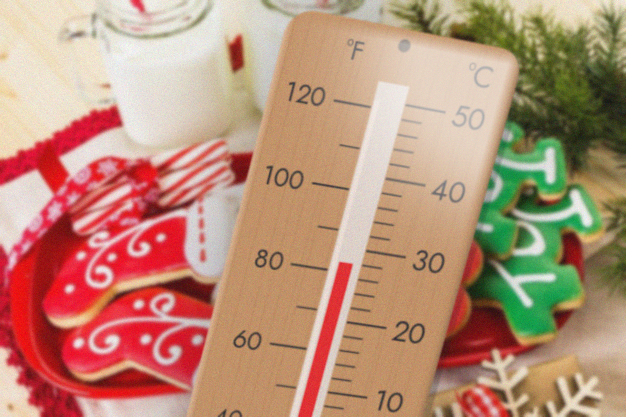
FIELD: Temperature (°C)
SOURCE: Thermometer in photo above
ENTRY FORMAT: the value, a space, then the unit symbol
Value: 28 °C
